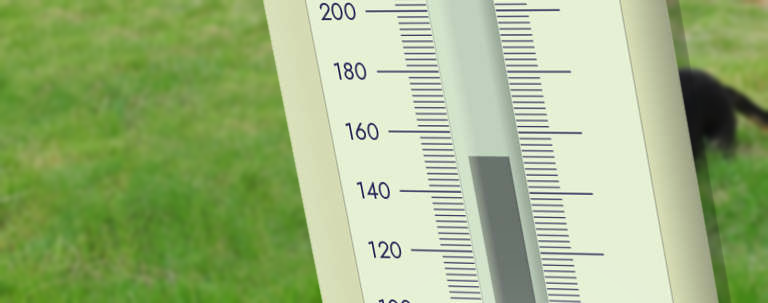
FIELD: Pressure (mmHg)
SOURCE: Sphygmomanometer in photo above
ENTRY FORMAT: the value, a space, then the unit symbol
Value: 152 mmHg
